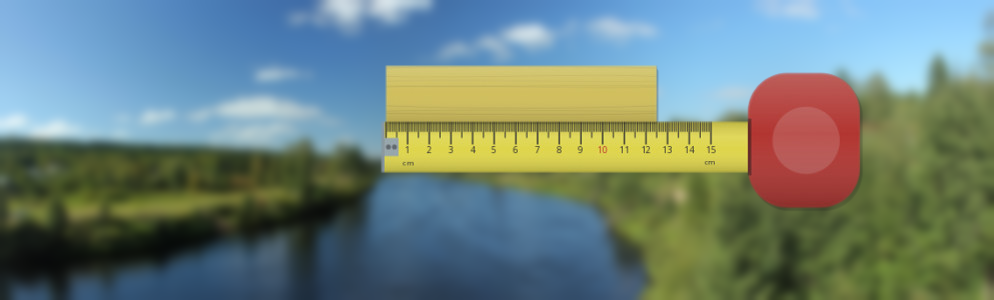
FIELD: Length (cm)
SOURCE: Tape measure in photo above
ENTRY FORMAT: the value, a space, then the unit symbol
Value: 12.5 cm
